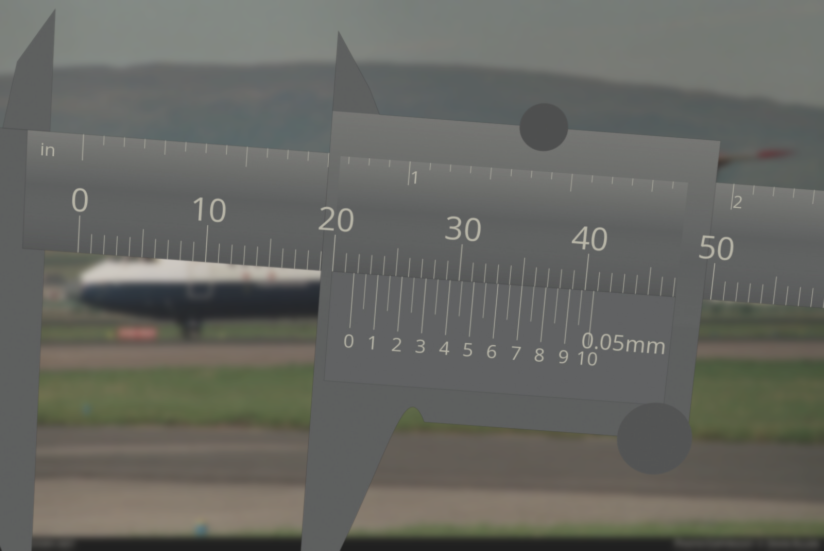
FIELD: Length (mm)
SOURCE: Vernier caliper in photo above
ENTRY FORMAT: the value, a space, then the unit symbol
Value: 21.7 mm
